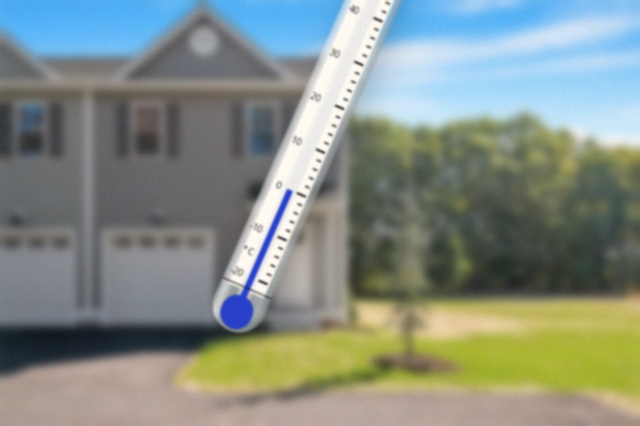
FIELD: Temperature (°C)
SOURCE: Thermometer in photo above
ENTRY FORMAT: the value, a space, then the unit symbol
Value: 0 °C
